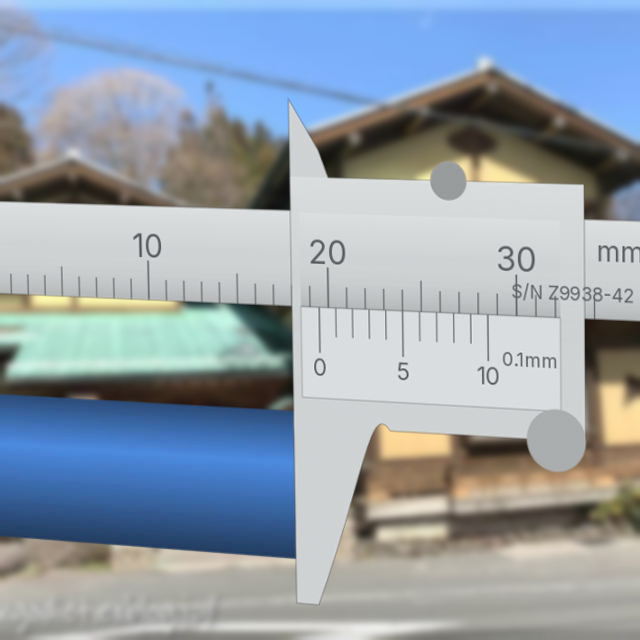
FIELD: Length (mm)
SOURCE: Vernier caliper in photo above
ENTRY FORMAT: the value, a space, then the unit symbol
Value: 19.5 mm
